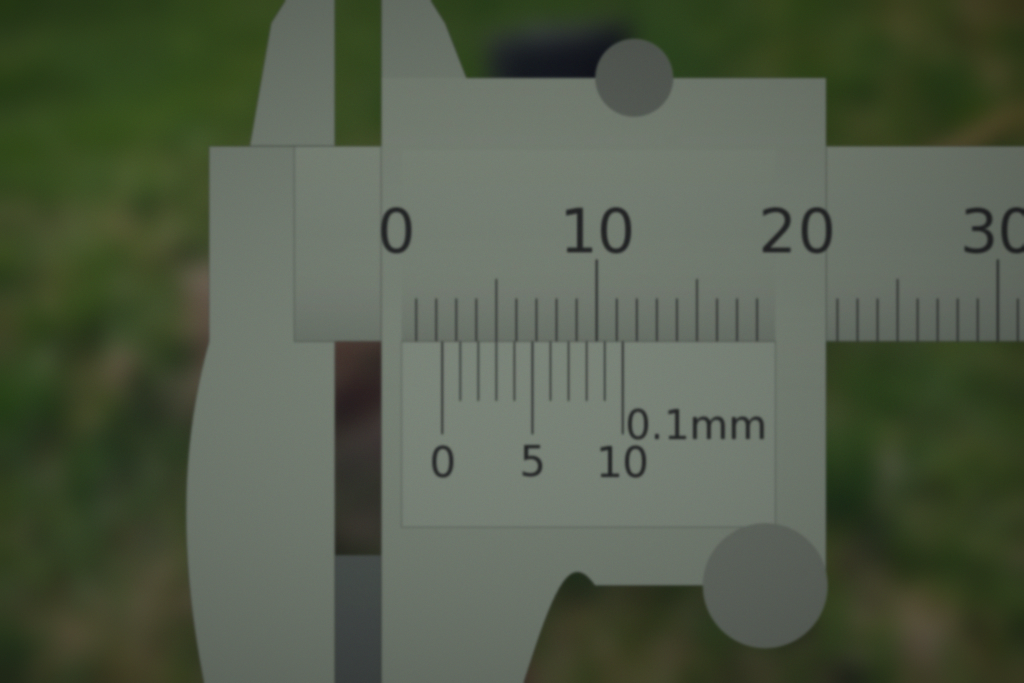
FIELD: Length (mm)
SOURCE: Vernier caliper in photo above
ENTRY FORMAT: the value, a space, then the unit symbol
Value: 2.3 mm
